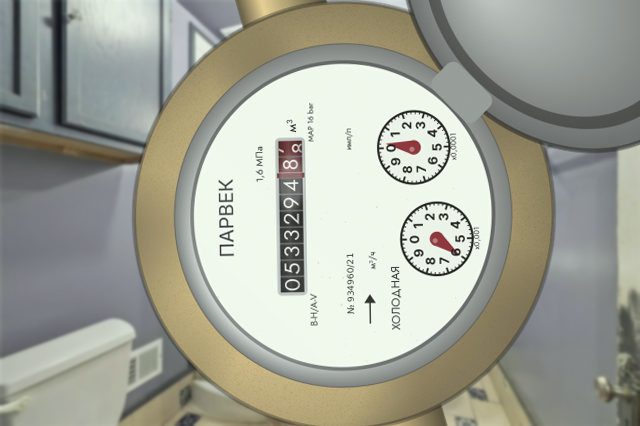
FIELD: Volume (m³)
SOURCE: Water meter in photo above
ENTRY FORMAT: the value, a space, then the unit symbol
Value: 533294.8760 m³
